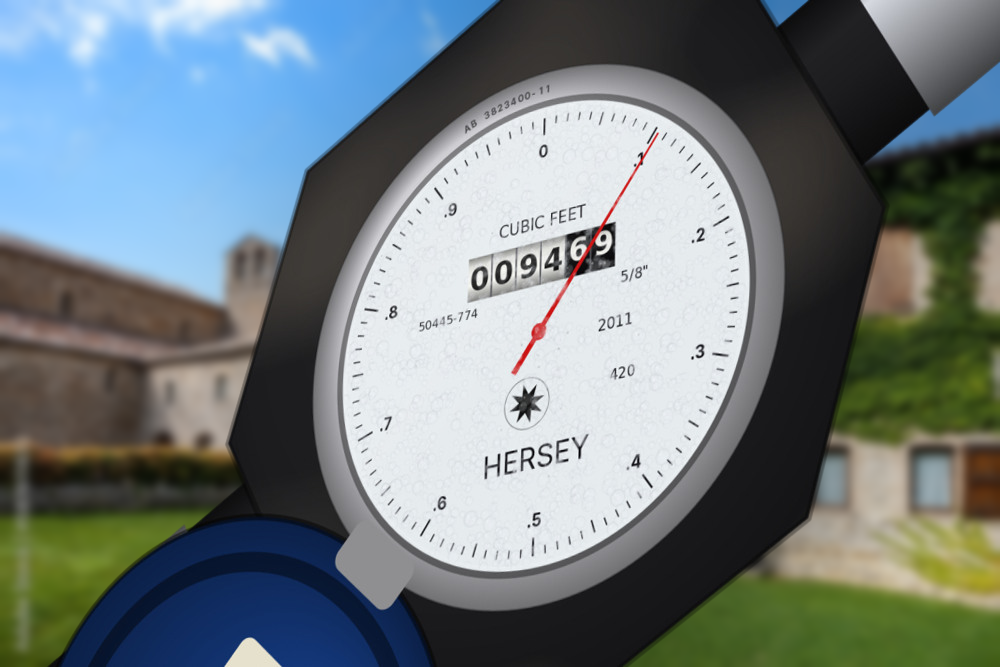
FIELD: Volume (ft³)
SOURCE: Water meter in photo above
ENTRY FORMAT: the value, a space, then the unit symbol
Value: 9469.10 ft³
